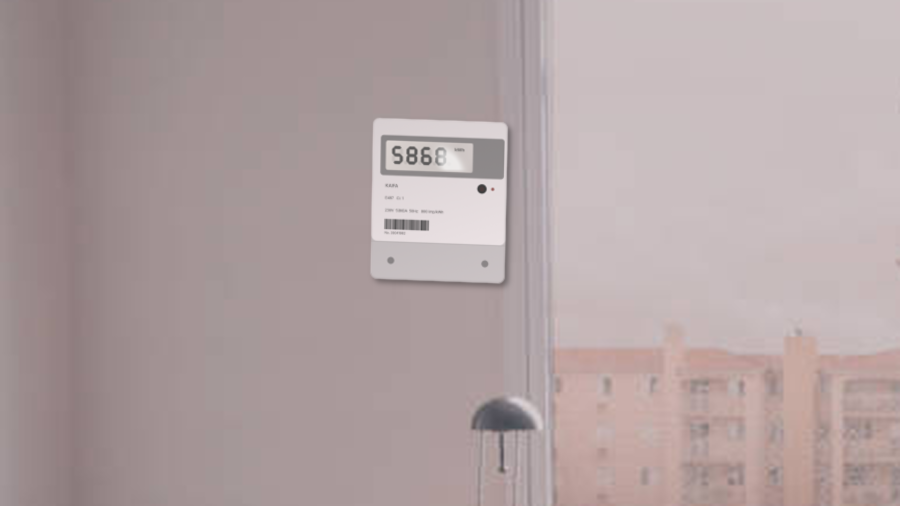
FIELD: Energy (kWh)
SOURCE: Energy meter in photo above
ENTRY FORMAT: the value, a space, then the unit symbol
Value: 5868 kWh
